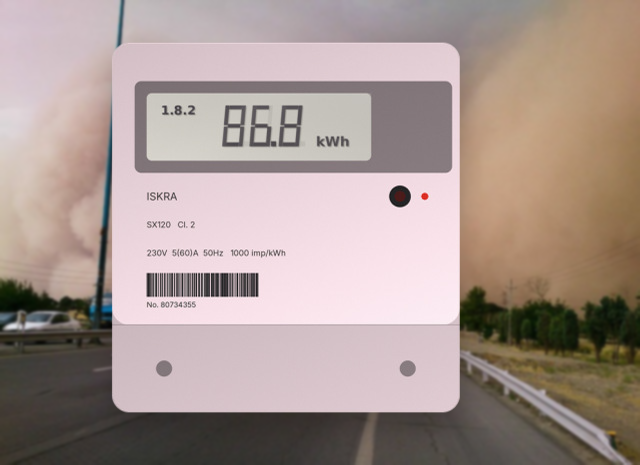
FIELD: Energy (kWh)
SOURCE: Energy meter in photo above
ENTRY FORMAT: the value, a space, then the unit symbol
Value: 86.8 kWh
